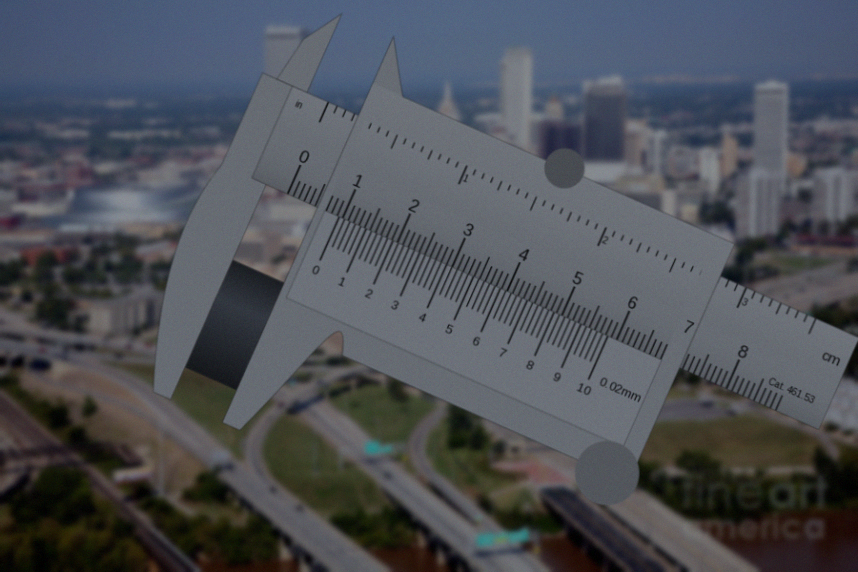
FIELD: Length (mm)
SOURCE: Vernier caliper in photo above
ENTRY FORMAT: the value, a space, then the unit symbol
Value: 9.4 mm
